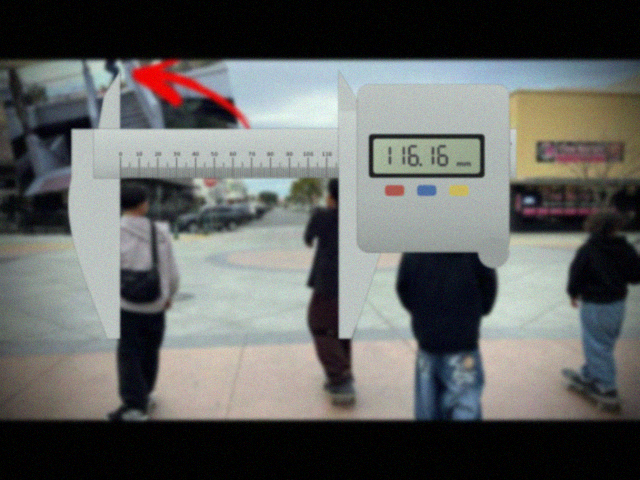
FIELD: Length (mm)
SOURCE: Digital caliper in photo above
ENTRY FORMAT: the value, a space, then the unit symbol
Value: 116.16 mm
